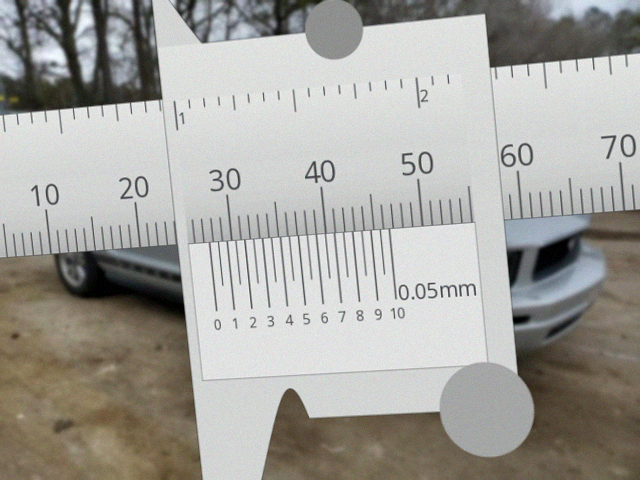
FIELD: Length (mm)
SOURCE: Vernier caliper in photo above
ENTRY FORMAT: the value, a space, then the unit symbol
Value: 27.6 mm
